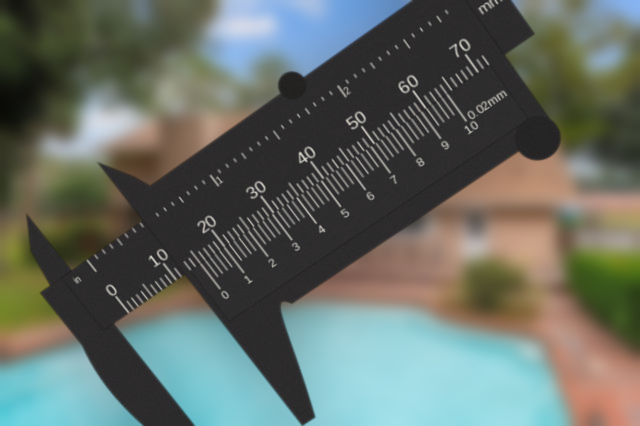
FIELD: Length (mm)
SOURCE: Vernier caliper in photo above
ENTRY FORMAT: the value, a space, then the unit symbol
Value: 15.0 mm
